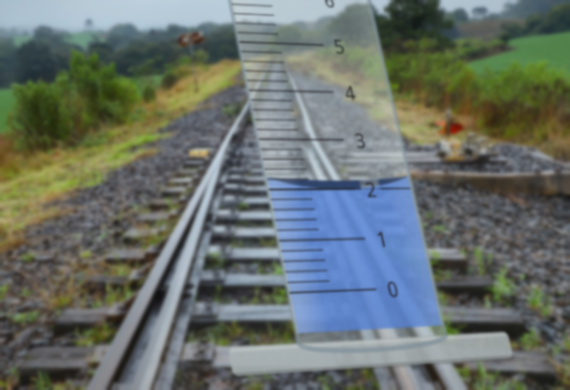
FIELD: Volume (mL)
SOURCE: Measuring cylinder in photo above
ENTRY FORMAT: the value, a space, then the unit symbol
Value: 2 mL
